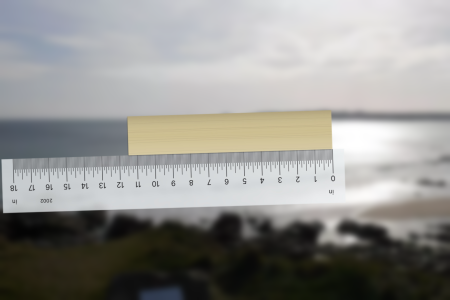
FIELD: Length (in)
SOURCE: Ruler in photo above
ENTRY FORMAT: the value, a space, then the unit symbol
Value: 11.5 in
